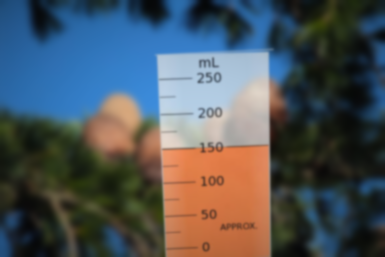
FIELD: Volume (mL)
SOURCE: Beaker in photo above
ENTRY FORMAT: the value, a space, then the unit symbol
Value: 150 mL
